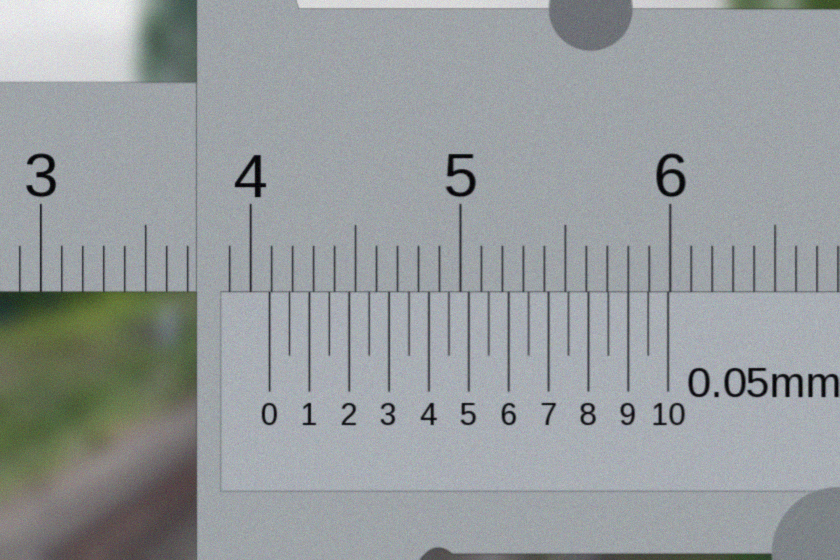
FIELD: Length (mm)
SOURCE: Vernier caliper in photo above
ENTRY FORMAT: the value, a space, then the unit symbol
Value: 40.9 mm
